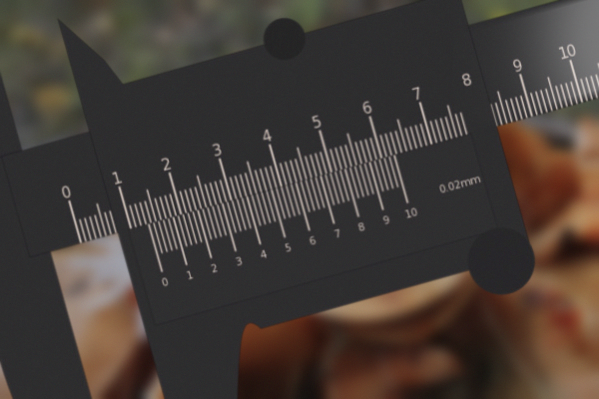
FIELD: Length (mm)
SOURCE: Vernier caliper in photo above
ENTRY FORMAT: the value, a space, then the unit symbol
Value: 13.5 mm
